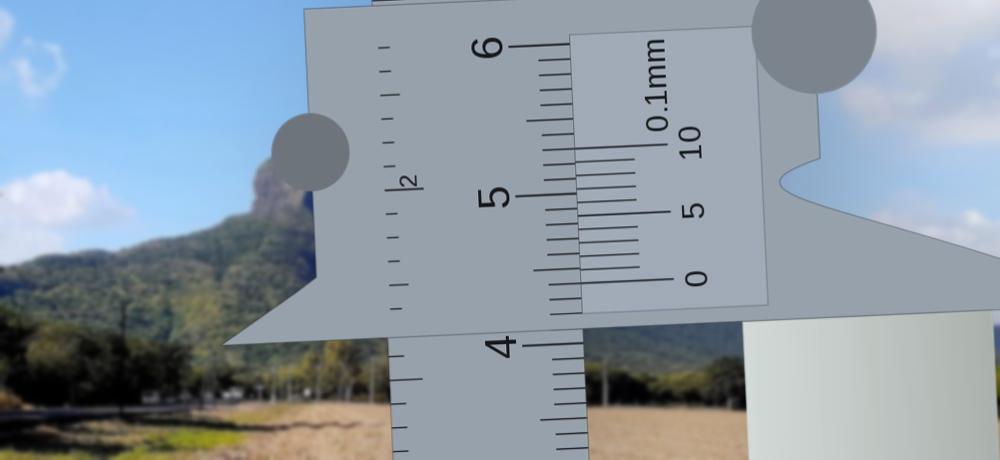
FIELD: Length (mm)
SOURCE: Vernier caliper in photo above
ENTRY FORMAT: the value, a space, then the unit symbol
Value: 44.0 mm
